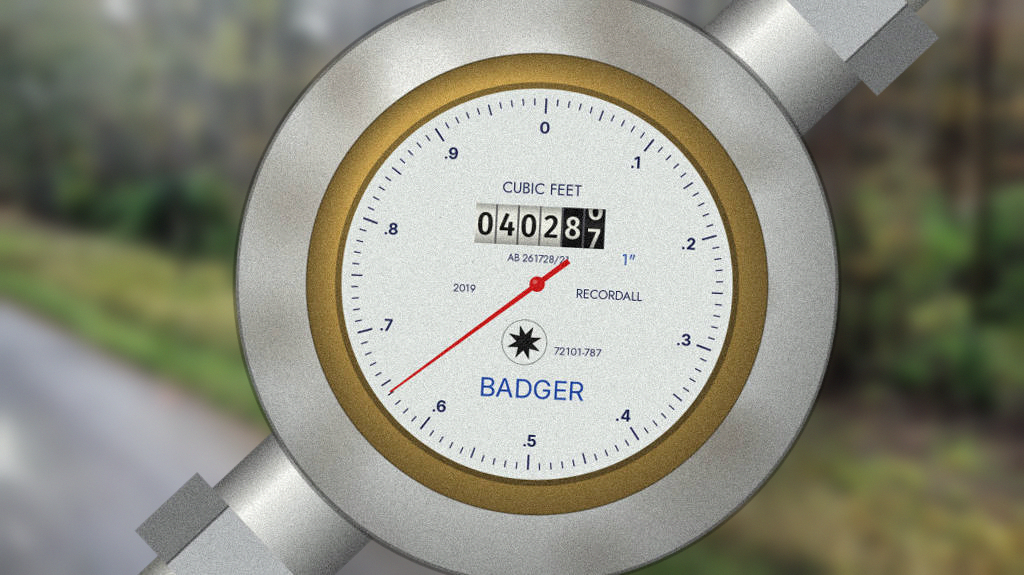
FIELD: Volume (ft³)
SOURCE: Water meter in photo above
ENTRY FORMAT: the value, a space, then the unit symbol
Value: 40286.64 ft³
